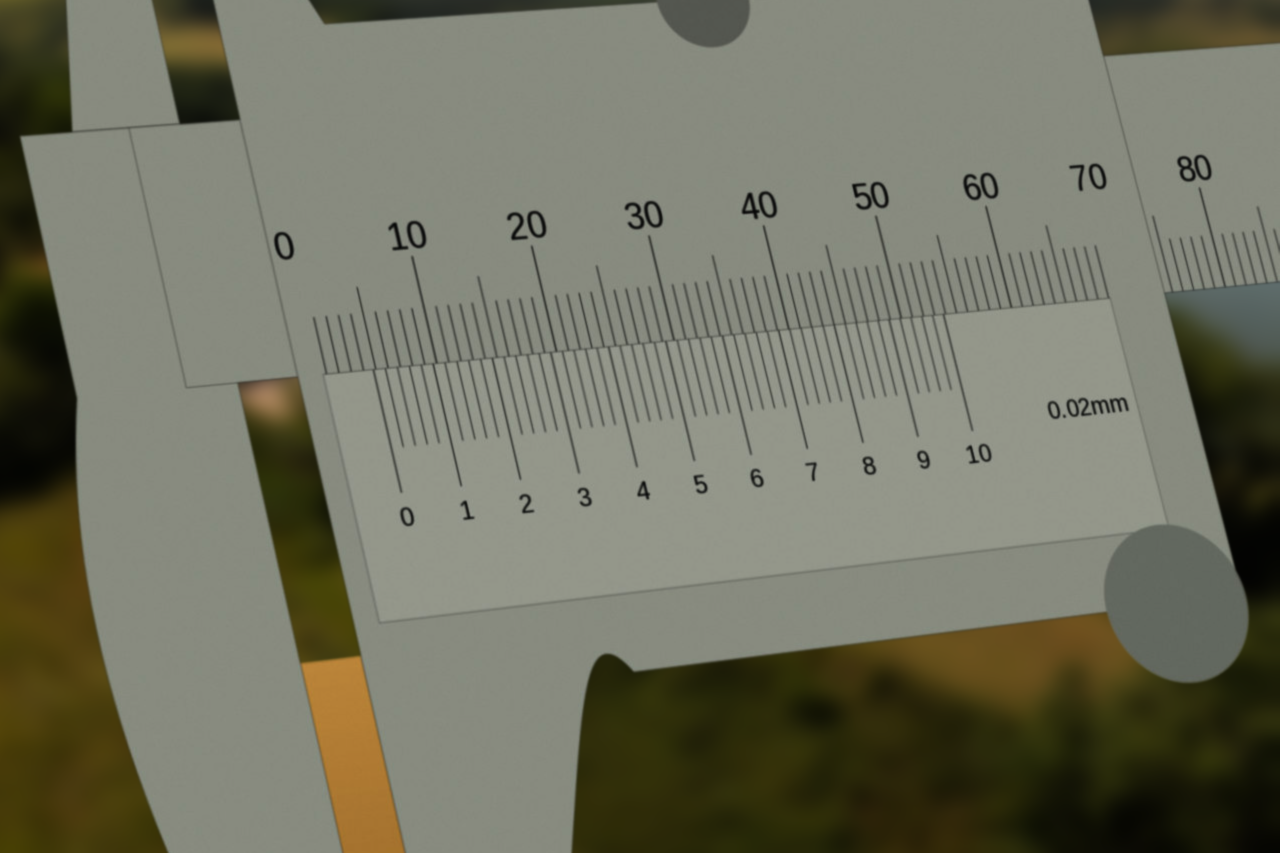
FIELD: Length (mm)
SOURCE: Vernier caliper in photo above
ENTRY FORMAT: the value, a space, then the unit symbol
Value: 4.8 mm
